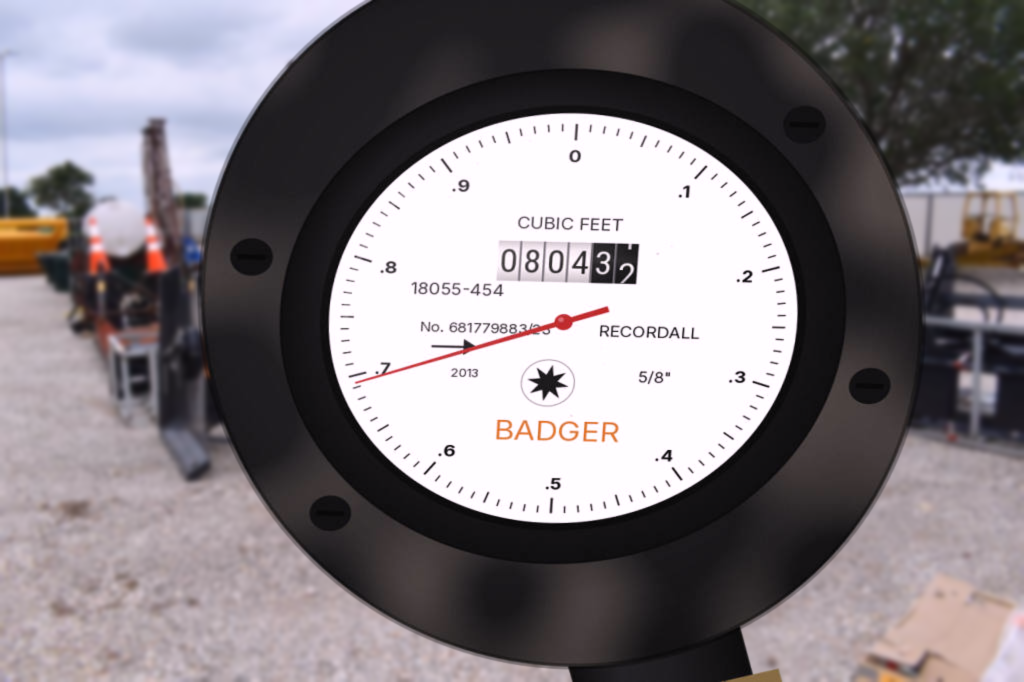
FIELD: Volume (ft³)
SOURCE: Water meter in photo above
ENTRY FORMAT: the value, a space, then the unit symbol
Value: 80431.69 ft³
